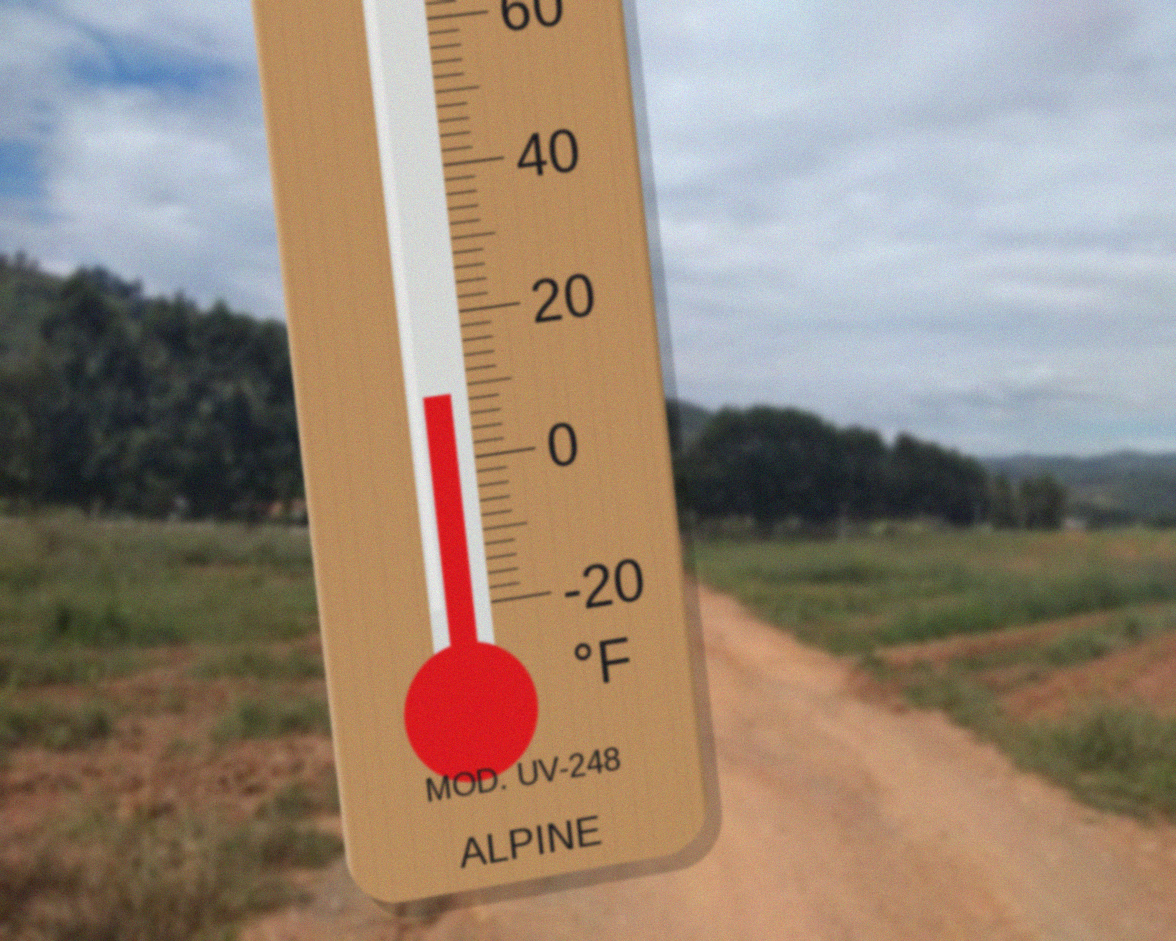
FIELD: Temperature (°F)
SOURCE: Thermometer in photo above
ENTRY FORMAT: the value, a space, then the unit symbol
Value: 9 °F
